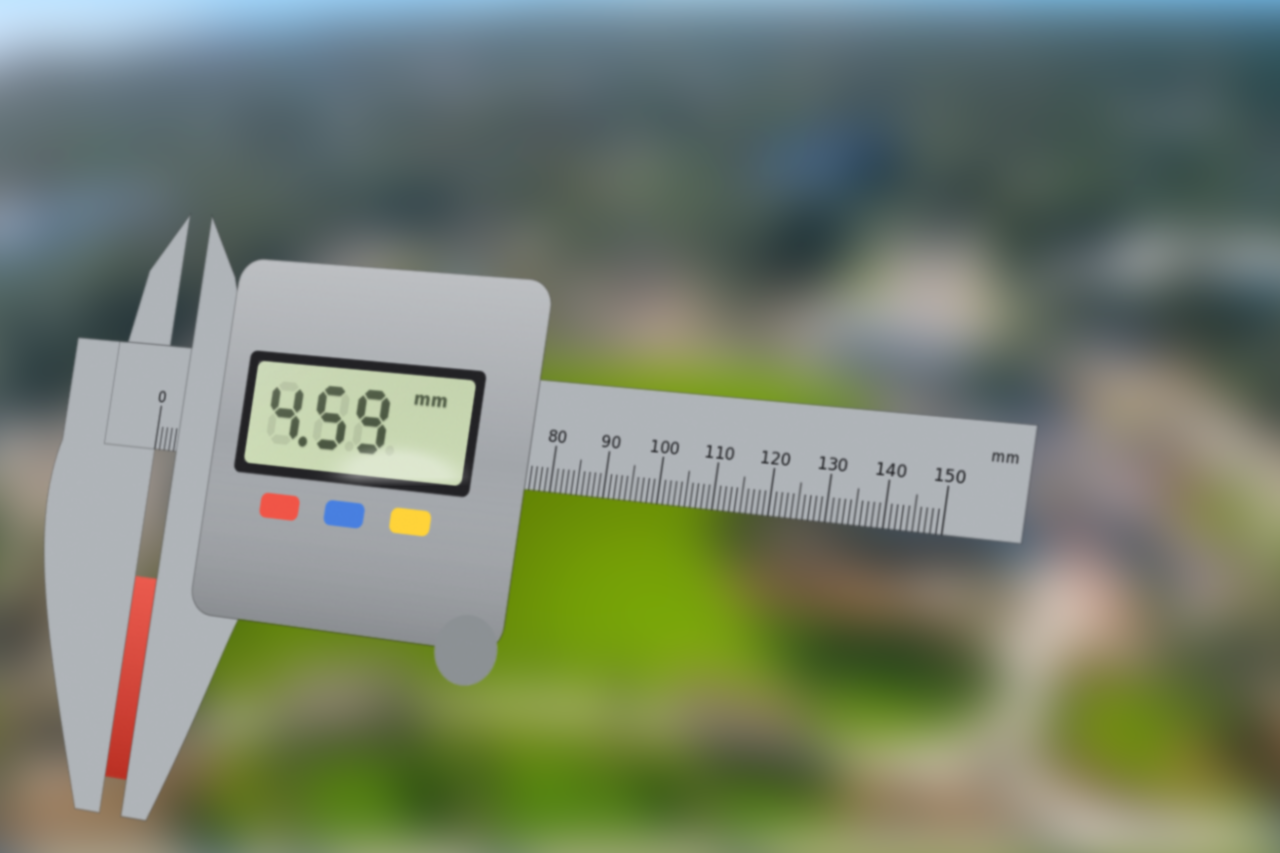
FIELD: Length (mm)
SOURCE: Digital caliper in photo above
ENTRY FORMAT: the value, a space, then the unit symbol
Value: 4.59 mm
